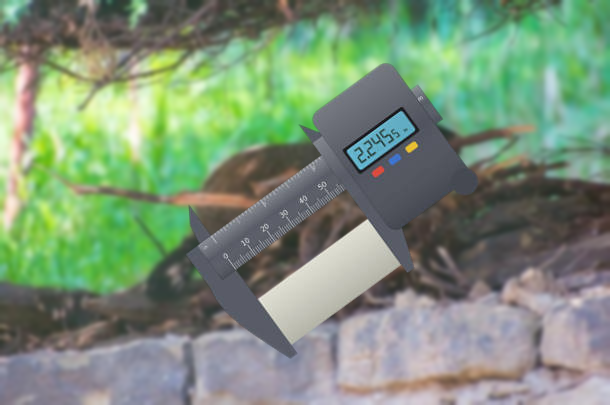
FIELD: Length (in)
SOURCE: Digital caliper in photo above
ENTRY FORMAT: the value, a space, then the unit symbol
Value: 2.2455 in
